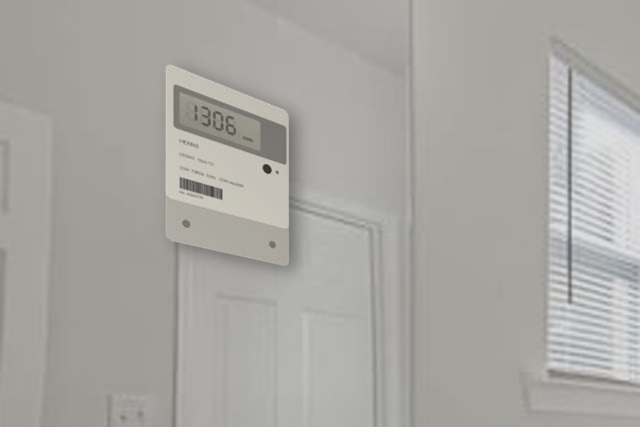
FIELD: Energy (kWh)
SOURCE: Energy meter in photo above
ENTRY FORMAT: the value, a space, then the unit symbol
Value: 1306 kWh
